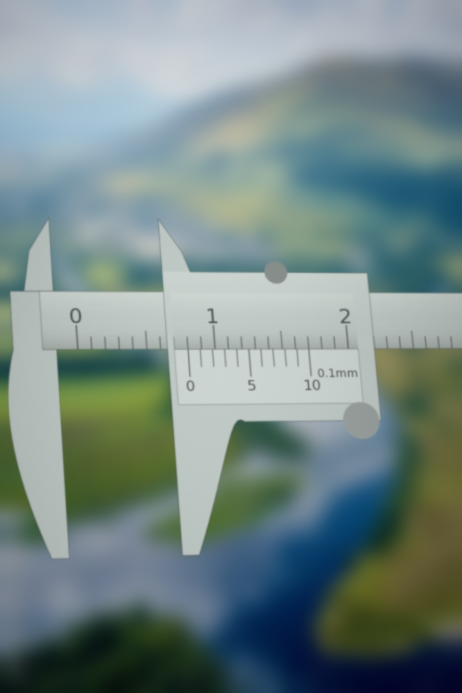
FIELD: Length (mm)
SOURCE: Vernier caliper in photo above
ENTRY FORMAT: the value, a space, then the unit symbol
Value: 8.0 mm
